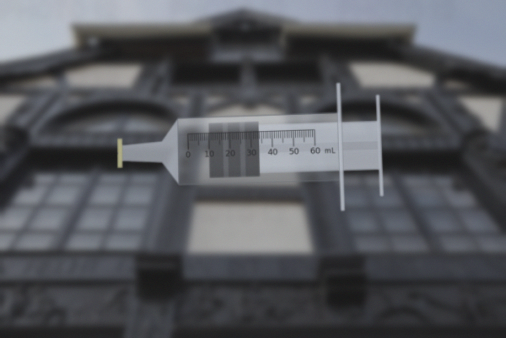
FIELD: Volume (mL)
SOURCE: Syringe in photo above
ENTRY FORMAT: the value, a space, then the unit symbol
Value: 10 mL
